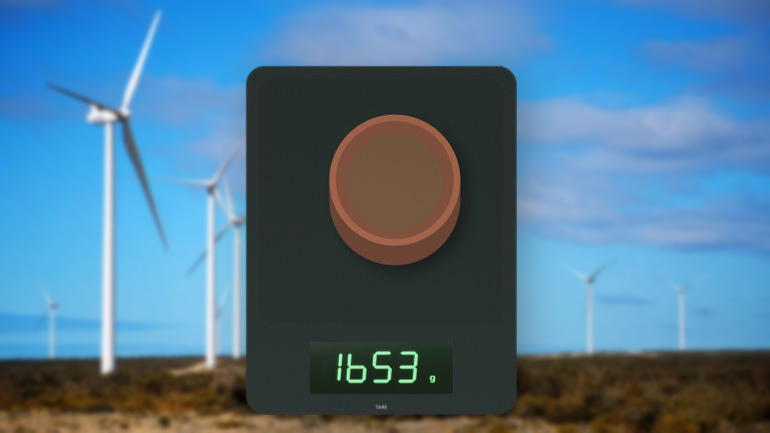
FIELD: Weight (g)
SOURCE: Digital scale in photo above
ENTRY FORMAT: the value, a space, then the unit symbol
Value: 1653 g
